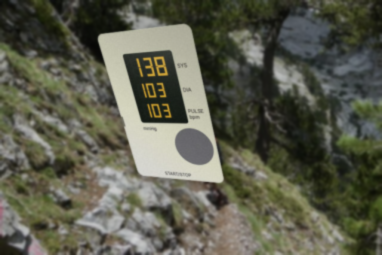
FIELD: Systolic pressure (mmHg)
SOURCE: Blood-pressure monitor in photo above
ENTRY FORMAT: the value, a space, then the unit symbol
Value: 138 mmHg
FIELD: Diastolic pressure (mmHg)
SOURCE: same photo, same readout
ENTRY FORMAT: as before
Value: 103 mmHg
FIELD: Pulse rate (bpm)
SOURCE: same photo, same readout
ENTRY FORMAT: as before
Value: 103 bpm
